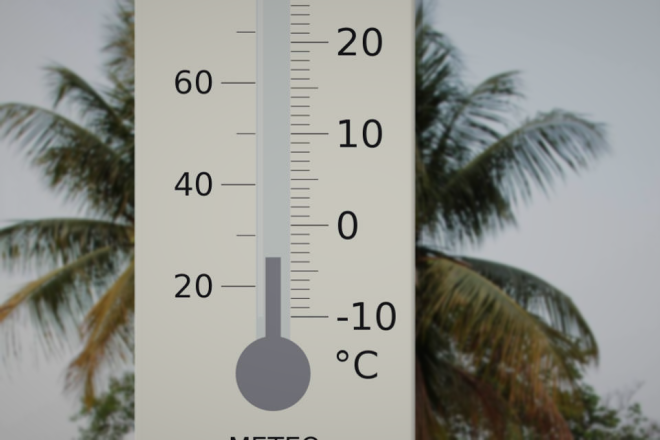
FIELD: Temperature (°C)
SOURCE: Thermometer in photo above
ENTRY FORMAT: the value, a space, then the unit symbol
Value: -3.5 °C
